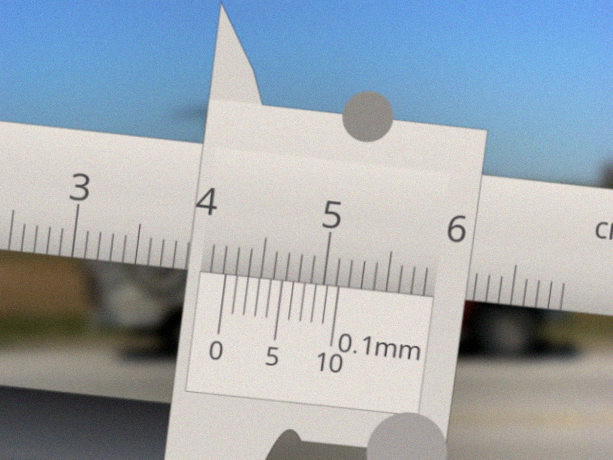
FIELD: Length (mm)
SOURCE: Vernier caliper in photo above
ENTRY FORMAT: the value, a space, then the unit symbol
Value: 42.2 mm
